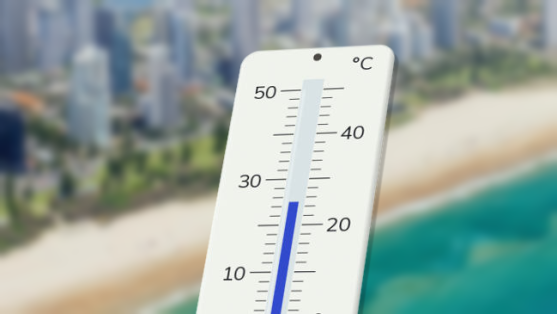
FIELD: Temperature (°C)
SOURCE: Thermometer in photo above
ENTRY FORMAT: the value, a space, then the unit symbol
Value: 25 °C
